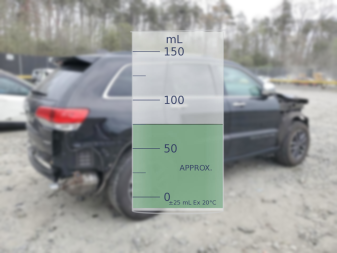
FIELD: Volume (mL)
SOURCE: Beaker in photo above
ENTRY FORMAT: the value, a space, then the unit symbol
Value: 75 mL
